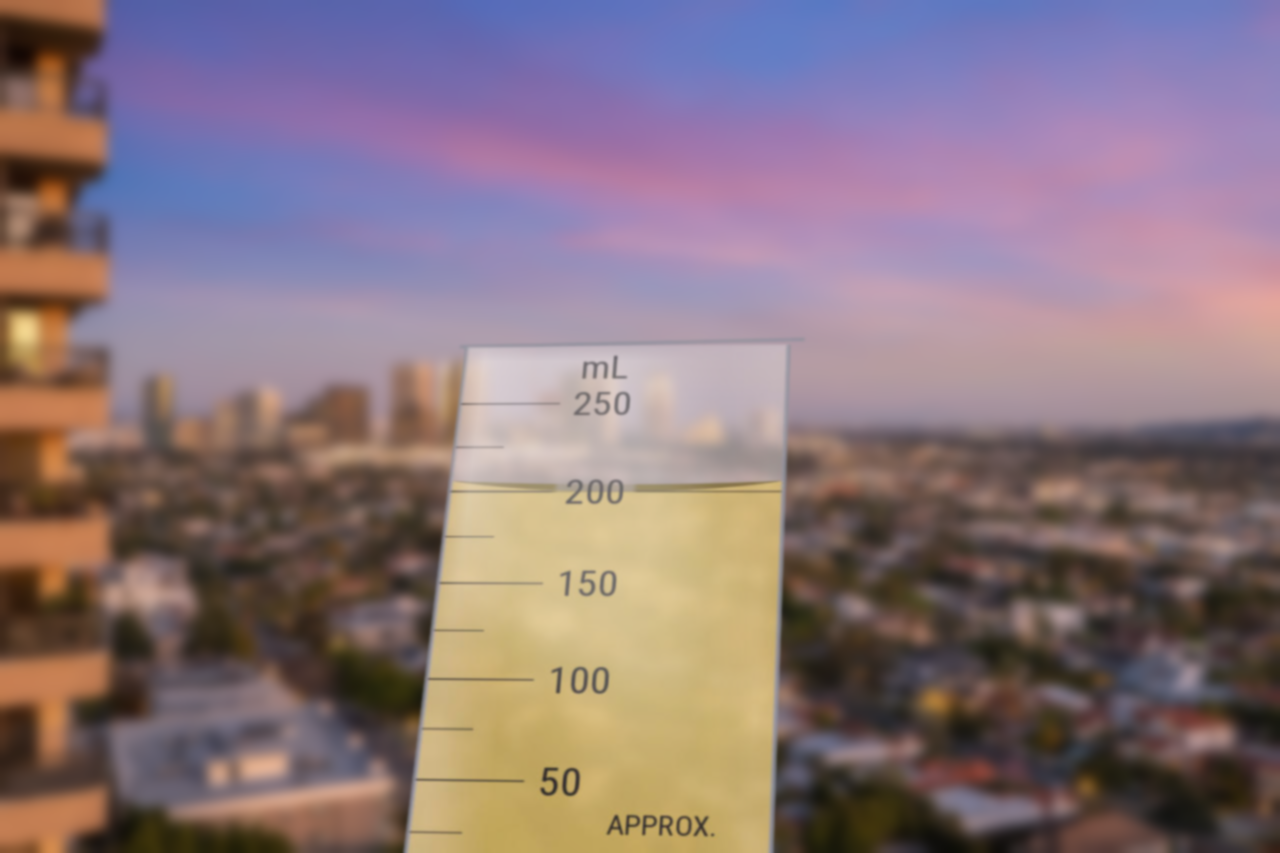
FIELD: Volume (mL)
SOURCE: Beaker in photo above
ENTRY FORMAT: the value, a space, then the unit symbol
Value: 200 mL
